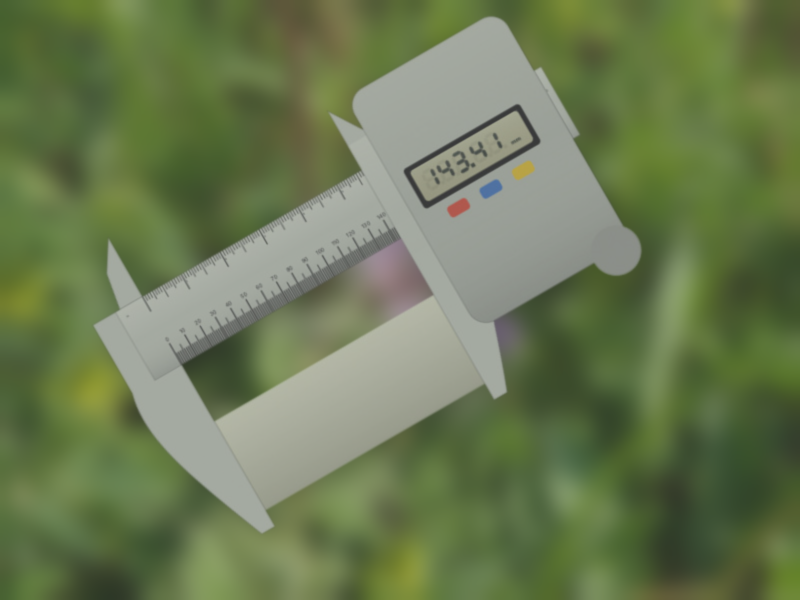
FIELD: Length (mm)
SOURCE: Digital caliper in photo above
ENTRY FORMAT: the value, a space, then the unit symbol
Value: 143.41 mm
